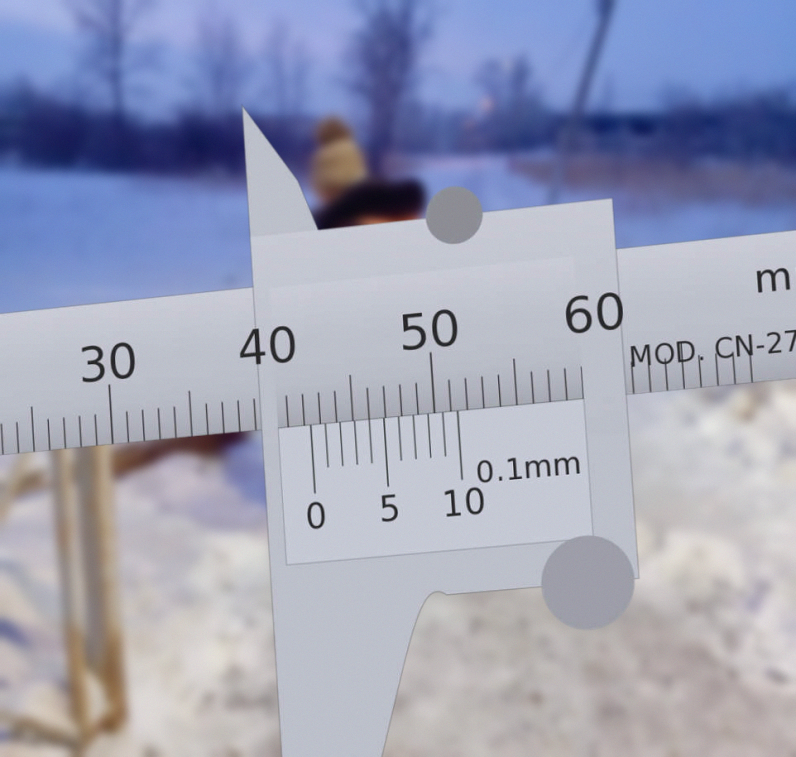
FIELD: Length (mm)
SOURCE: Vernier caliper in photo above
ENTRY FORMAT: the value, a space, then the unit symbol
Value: 42.4 mm
